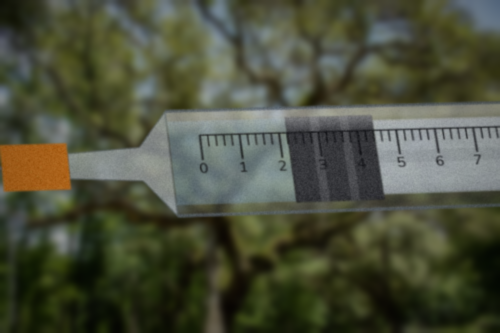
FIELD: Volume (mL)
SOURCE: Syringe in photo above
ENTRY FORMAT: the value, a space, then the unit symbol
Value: 2.2 mL
